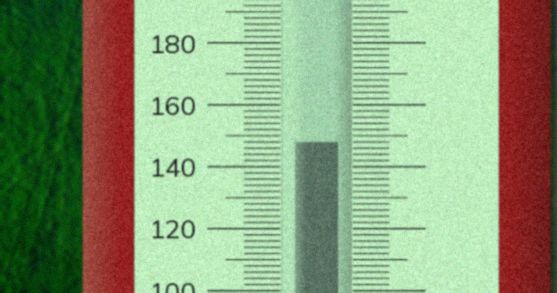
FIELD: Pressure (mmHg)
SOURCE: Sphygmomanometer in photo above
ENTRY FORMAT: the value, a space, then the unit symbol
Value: 148 mmHg
